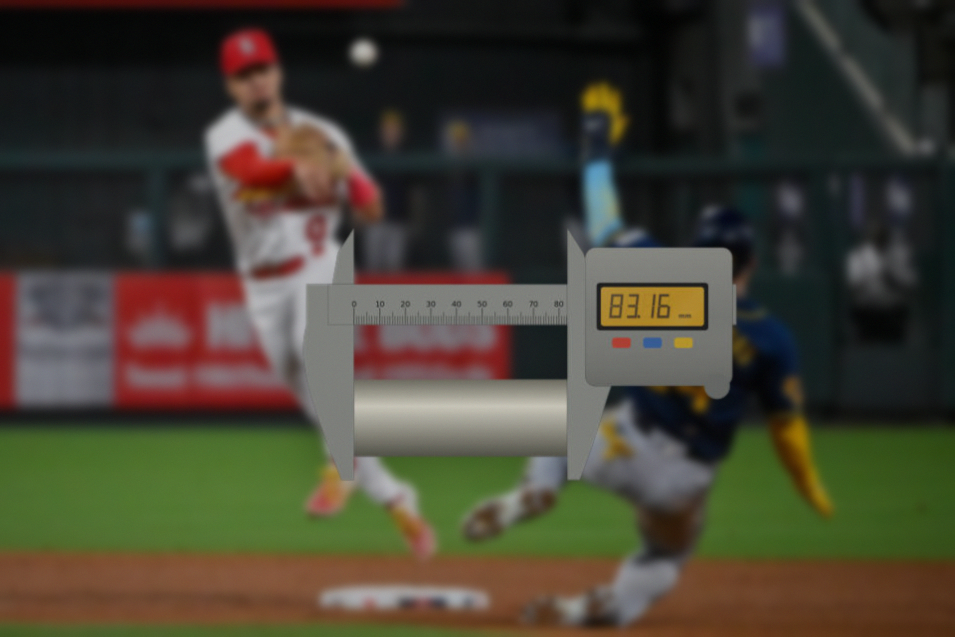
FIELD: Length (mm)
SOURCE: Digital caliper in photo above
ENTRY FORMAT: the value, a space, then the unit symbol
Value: 83.16 mm
